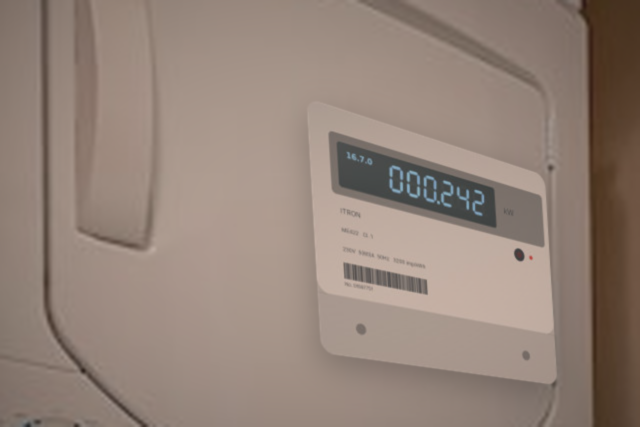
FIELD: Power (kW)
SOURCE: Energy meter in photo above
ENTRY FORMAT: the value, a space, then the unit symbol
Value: 0.242 kW
